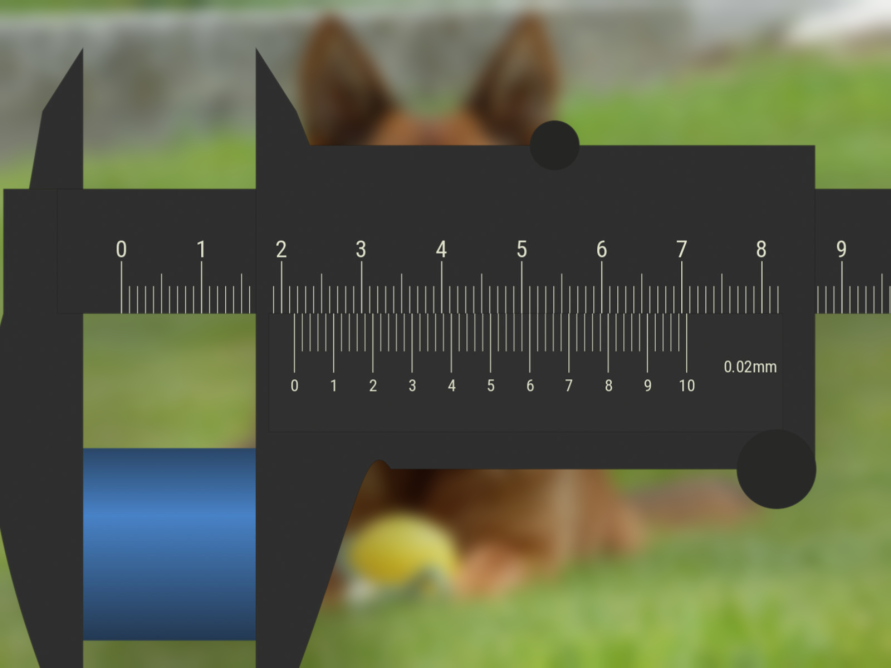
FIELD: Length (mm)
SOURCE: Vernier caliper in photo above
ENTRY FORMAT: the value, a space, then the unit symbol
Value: 21.6 mm
